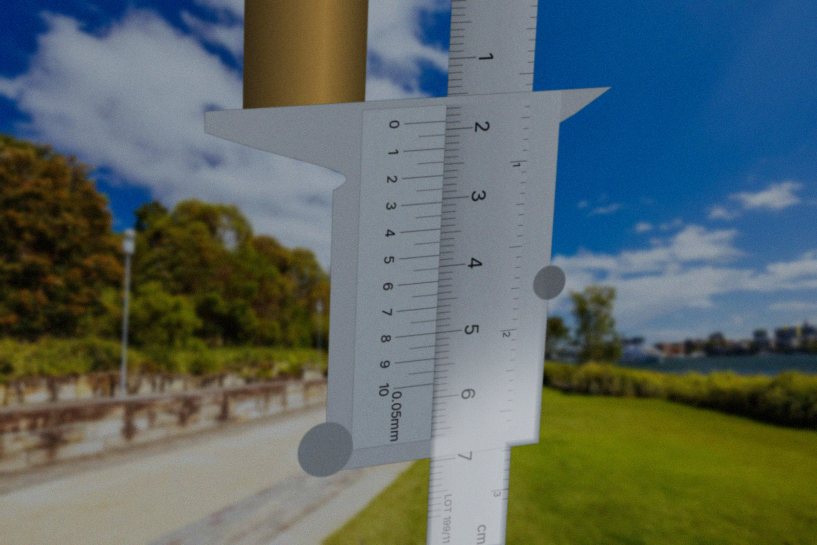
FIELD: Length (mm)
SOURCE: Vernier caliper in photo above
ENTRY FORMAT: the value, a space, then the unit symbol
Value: 18.8 mm
